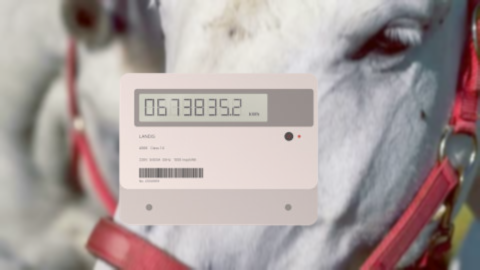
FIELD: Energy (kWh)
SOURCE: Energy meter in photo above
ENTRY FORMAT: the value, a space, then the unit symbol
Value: 673835.2 kWh
